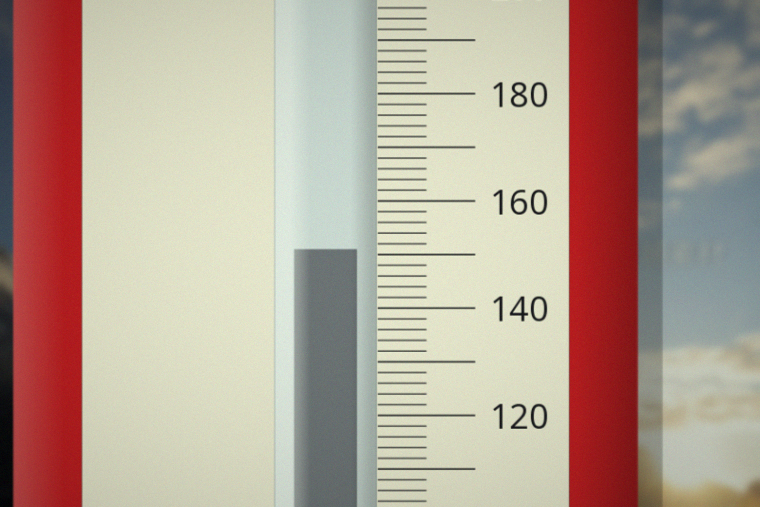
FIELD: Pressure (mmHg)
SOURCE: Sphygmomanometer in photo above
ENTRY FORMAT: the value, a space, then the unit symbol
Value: 151 mmHg
